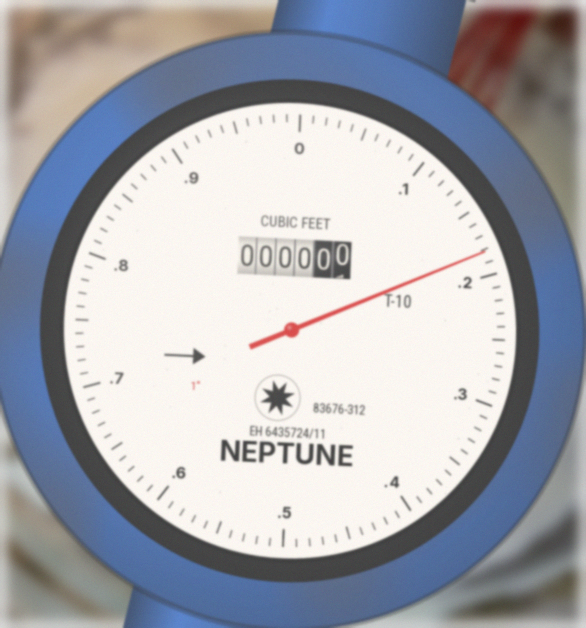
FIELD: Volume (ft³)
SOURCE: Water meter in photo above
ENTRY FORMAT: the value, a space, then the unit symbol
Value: 0.18 ft³
